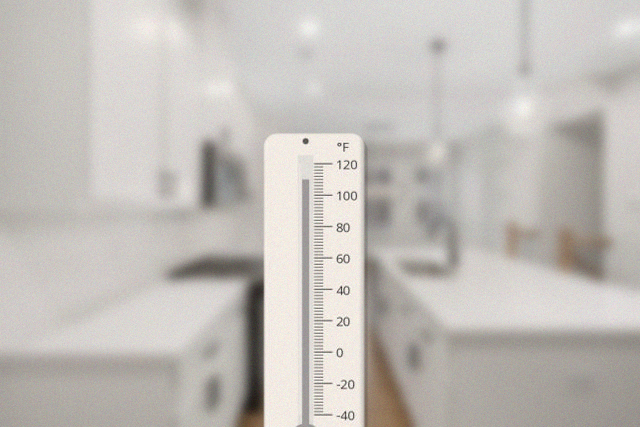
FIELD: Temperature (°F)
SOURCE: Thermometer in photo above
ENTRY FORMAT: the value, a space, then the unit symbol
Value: 110 °F
